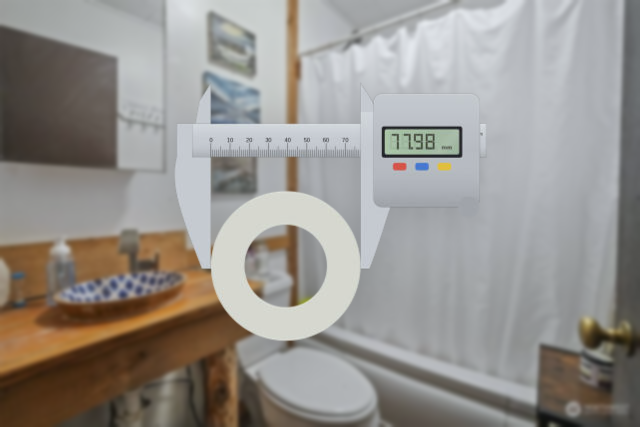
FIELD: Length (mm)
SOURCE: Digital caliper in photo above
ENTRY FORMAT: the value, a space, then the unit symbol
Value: 77.98 mm
